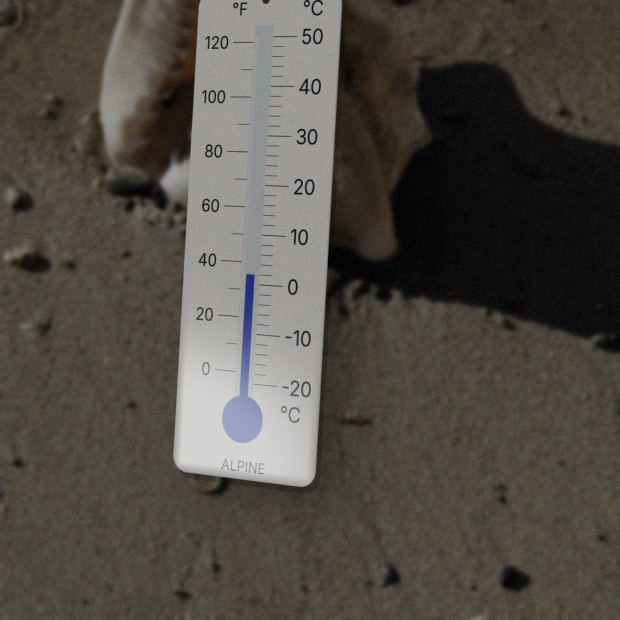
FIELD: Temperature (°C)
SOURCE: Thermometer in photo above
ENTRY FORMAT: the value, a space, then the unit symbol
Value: 2 °C
